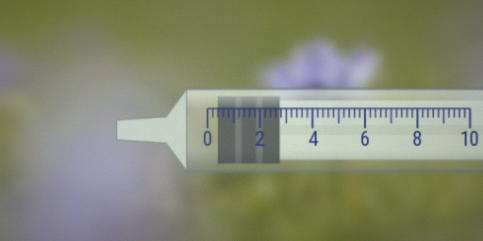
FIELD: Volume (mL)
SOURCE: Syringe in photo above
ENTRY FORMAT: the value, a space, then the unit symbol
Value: 0.4 mL
